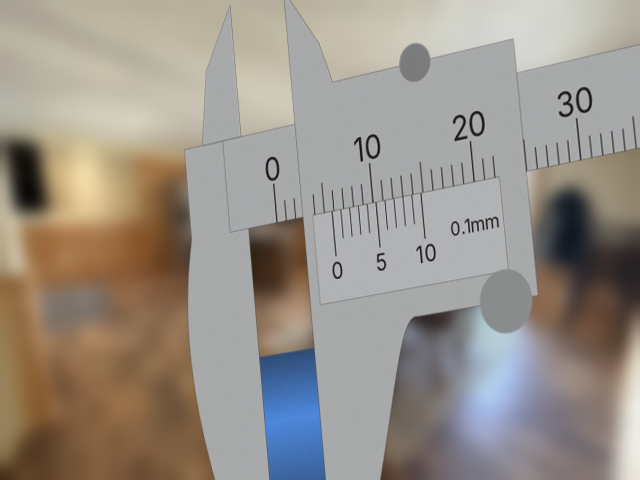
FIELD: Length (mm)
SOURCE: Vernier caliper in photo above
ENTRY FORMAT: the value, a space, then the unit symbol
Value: 5.8 mm
